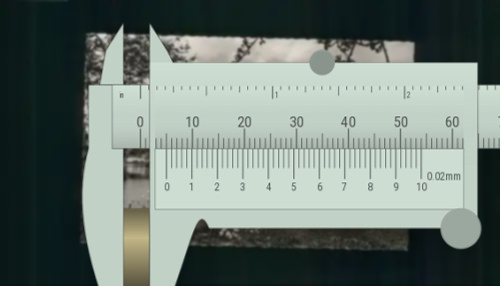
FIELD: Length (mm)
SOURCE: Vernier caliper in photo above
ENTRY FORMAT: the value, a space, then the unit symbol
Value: 5.0 mm
